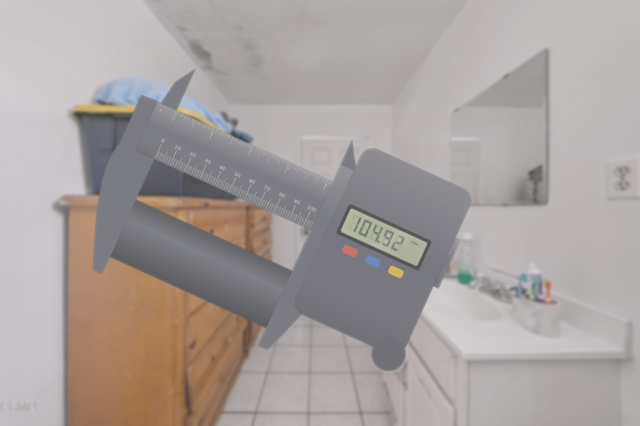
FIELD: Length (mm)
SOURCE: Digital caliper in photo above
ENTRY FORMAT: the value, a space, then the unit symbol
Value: 104.92 mm
